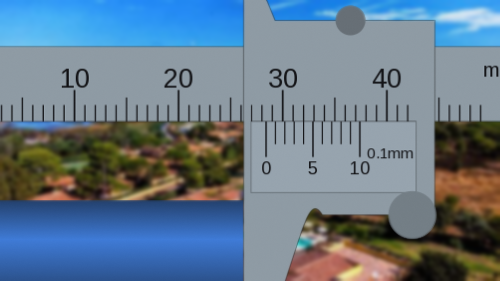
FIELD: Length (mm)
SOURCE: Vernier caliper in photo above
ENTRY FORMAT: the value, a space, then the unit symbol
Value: 28.4 mm
